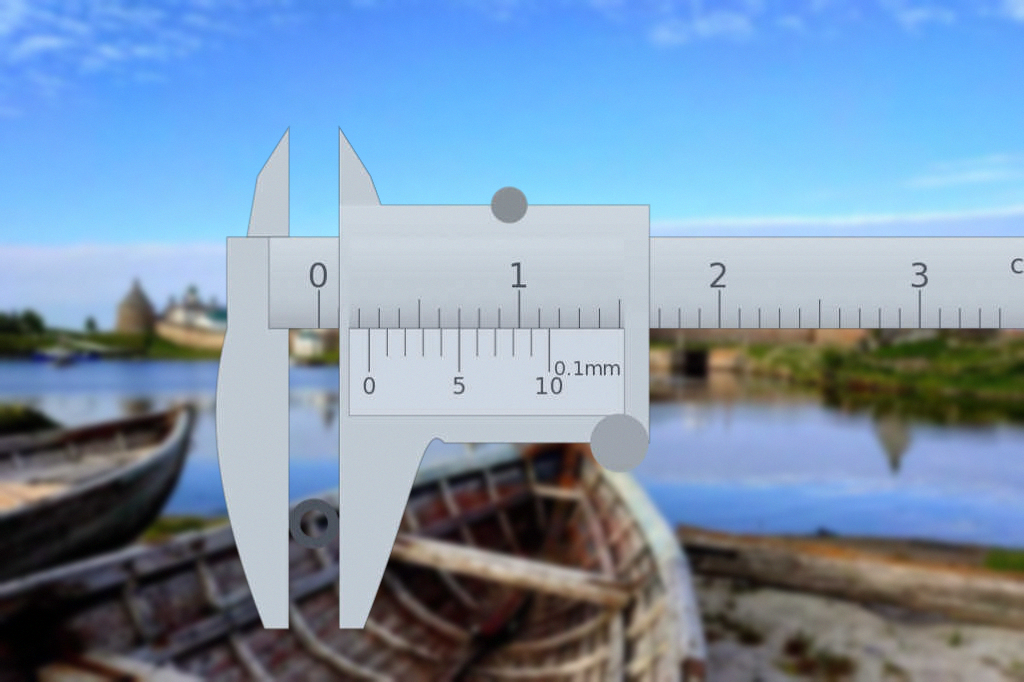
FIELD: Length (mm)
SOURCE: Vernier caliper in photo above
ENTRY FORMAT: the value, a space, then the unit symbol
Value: 2.5 mm
